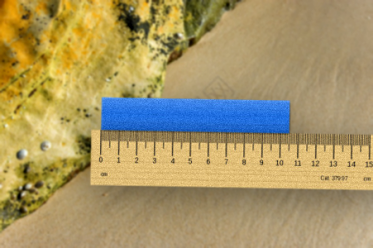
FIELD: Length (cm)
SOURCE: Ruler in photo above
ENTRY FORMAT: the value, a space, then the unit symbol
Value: 10.5 cm
